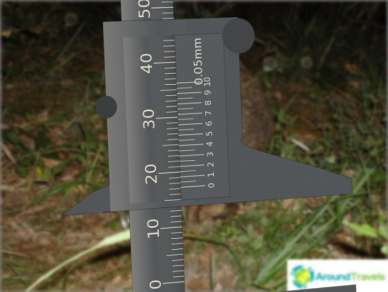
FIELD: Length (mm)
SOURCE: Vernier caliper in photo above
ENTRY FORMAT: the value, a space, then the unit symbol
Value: 17.2 mm
